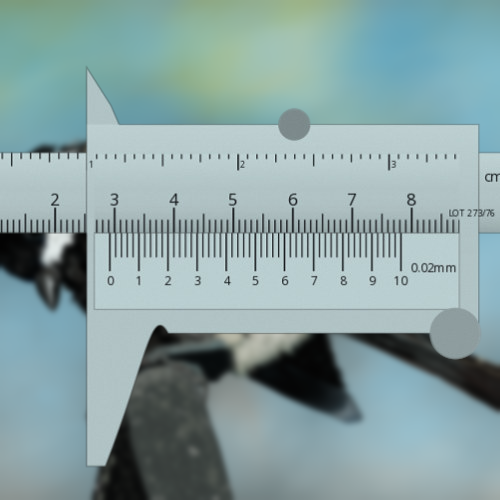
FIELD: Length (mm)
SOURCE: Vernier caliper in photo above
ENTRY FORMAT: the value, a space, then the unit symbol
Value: 29.2 mm
